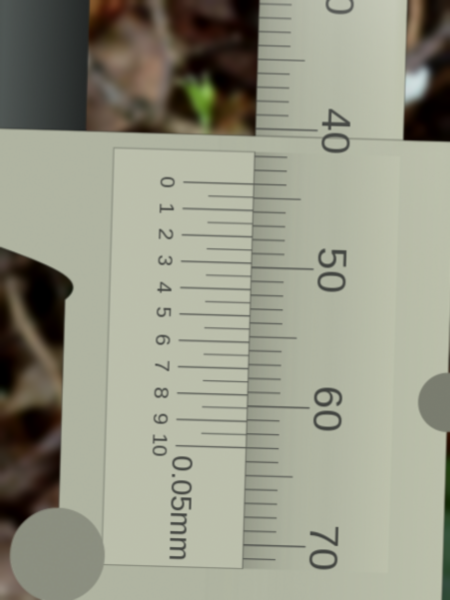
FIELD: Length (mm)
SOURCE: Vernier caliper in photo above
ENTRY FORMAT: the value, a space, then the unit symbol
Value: 44.0 mm
